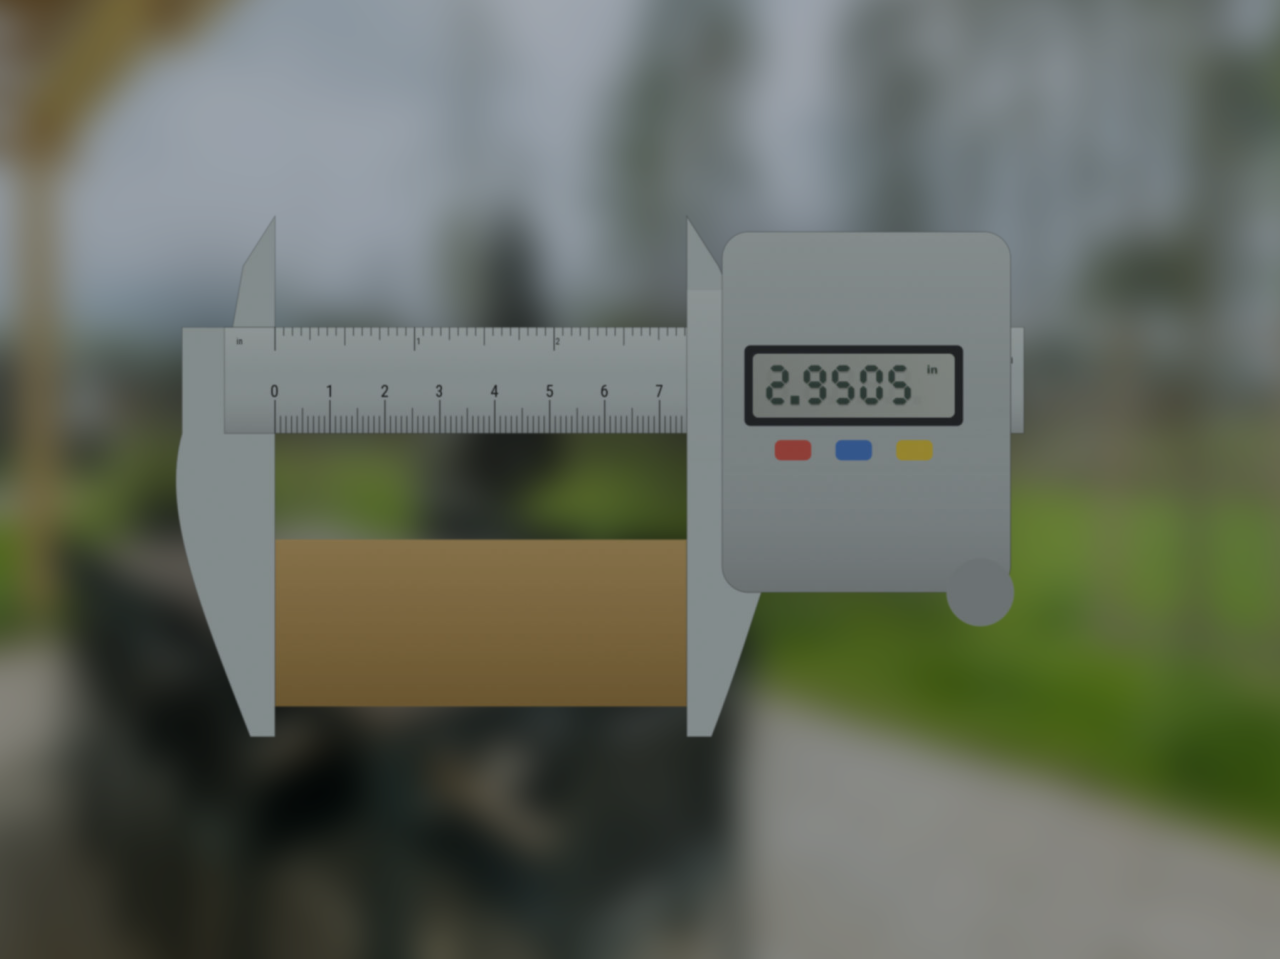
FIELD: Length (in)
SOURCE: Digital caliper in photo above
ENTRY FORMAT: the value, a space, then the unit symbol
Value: 2.9505 in
